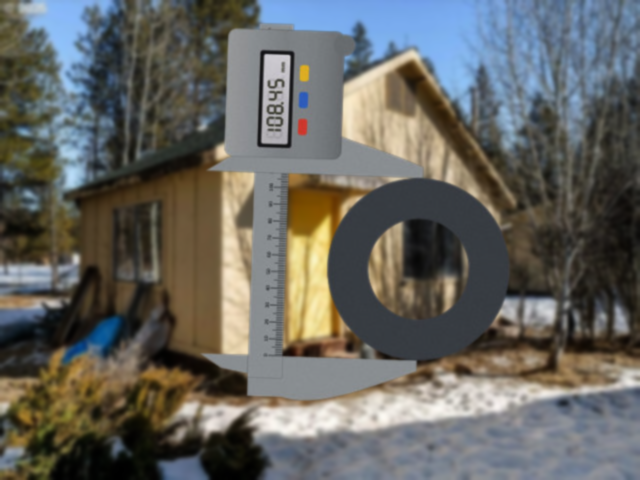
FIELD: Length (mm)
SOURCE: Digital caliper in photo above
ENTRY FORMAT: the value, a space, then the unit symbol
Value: 108.45 mm
